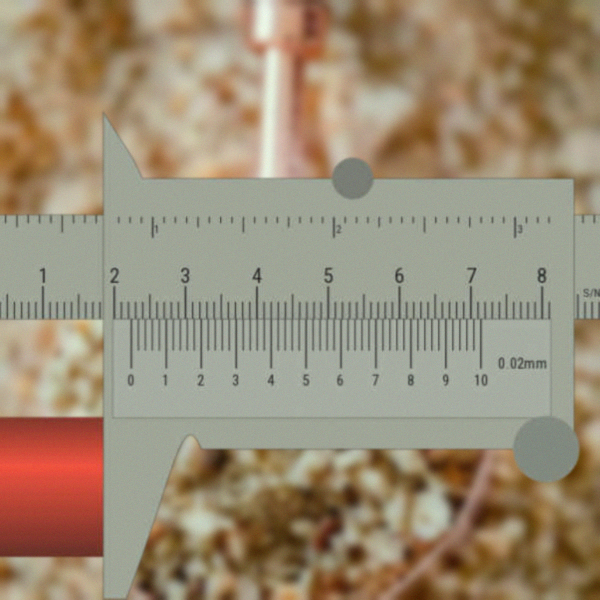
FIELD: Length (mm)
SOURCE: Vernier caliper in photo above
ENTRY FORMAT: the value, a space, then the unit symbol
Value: 22.4 mm
